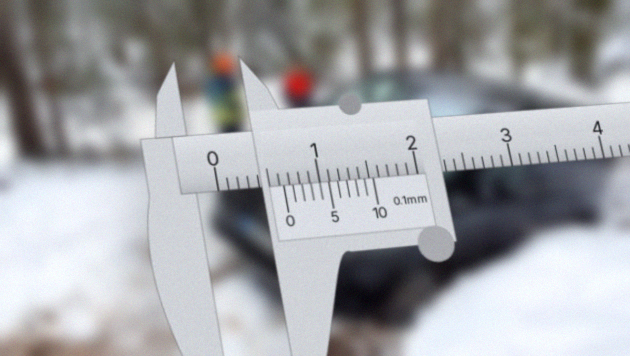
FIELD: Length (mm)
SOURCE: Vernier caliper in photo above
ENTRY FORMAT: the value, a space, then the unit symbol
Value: 6.4 mm
